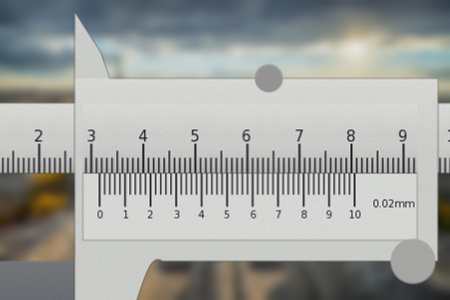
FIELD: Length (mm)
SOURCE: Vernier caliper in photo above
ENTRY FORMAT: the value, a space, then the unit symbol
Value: 31.6 mm
